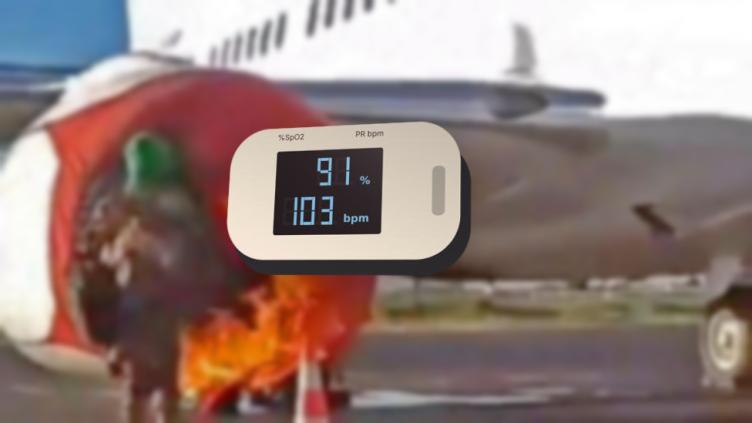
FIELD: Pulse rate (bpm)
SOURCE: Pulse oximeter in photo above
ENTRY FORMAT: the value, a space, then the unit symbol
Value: 103 bpm
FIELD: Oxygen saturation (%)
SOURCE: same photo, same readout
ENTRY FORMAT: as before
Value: 91 %
